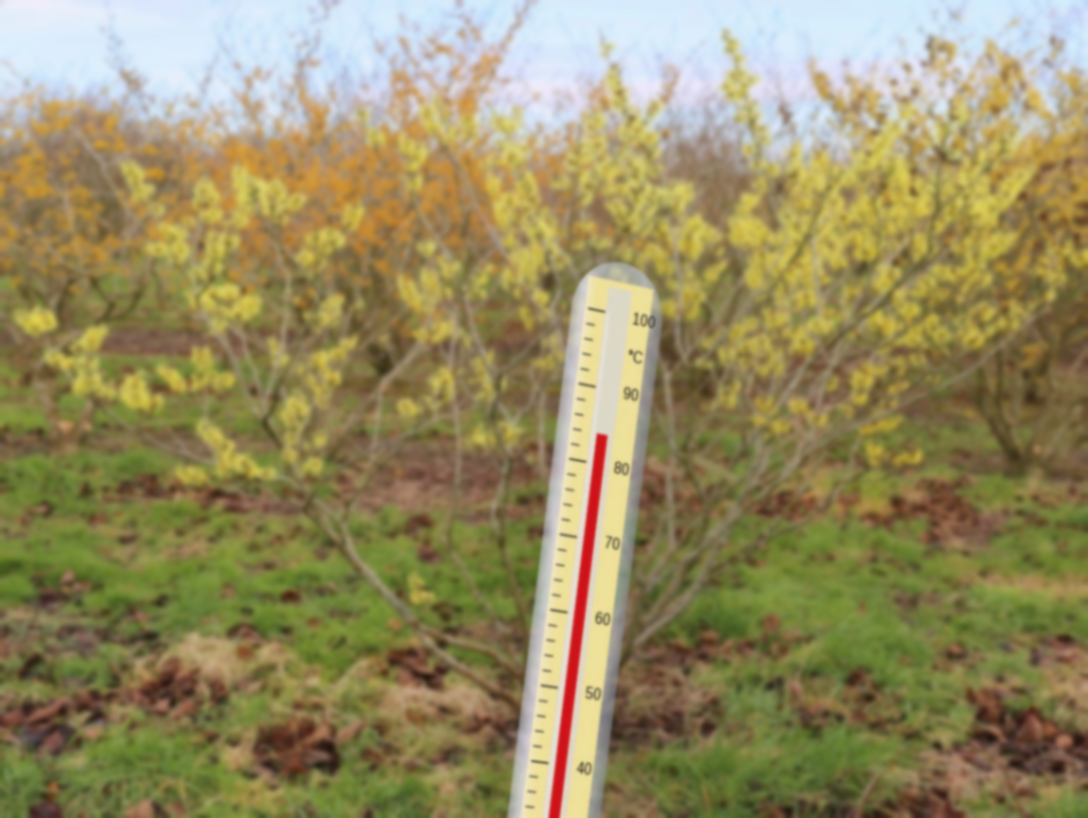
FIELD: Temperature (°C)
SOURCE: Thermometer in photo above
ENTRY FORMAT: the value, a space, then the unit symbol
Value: 84 °C
